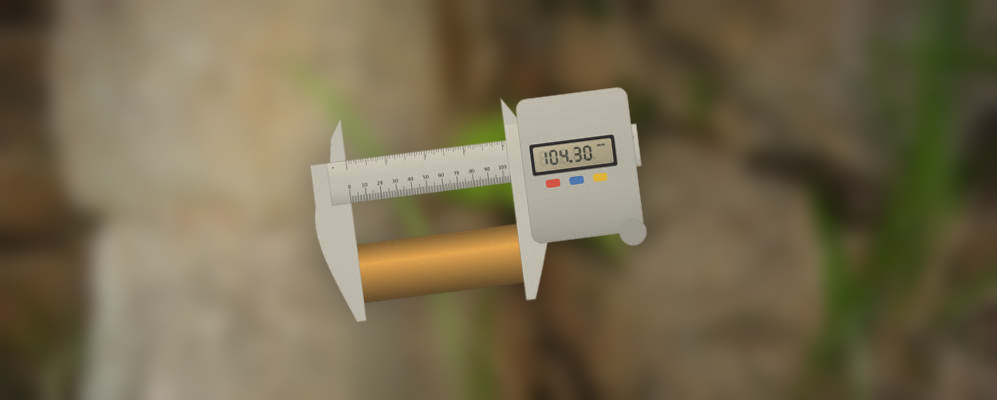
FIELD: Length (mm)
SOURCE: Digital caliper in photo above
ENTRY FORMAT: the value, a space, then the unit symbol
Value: 104.30 mm
